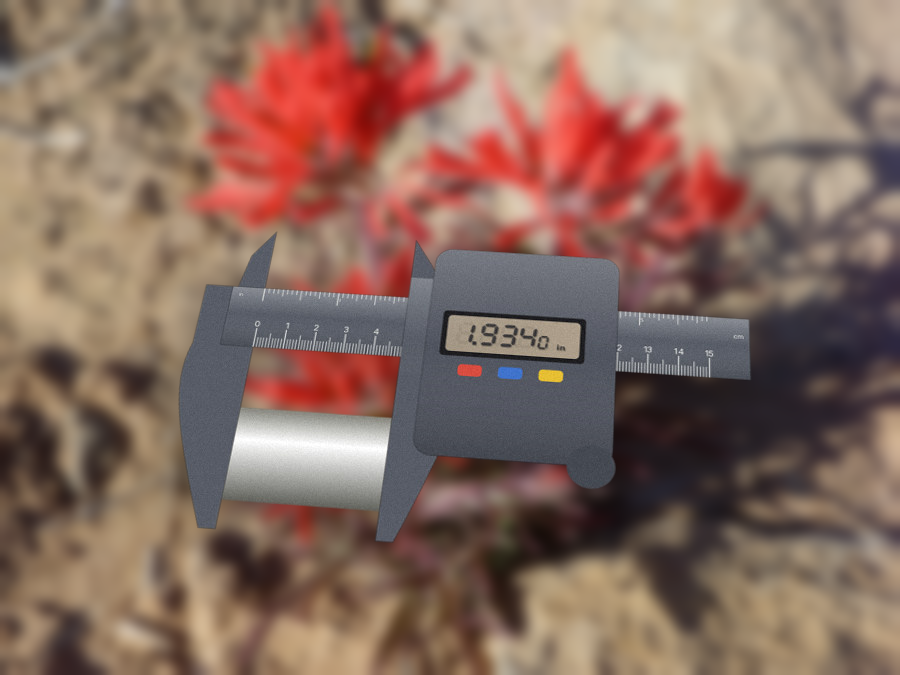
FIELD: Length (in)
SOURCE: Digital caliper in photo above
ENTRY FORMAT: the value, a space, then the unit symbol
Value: 1.9340 in
